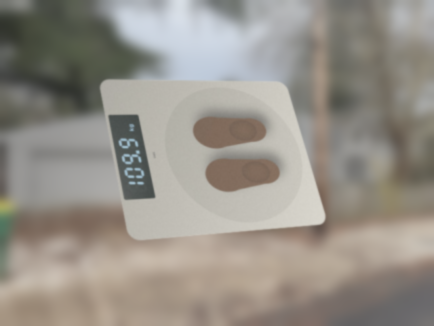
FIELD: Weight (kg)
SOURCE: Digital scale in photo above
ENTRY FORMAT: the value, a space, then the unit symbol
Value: 109.9 kg
